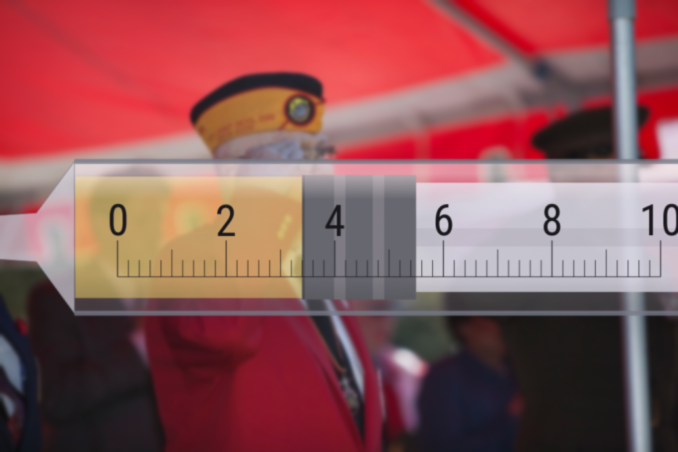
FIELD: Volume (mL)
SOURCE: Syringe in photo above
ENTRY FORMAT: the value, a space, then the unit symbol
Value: 3.4 mL
